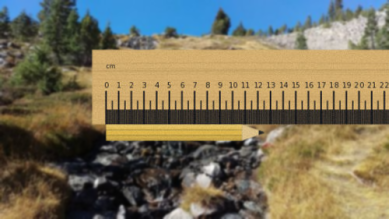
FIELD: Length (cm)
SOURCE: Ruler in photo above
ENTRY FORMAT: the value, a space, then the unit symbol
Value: 12.5 cm
